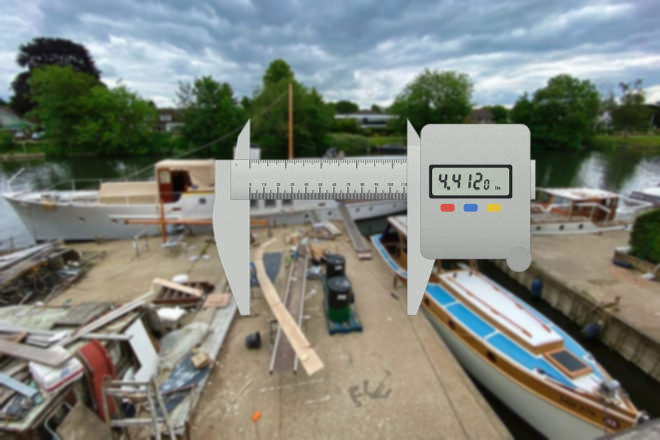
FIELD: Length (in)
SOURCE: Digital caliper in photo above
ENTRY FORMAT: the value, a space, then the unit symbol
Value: 4.4120 in
